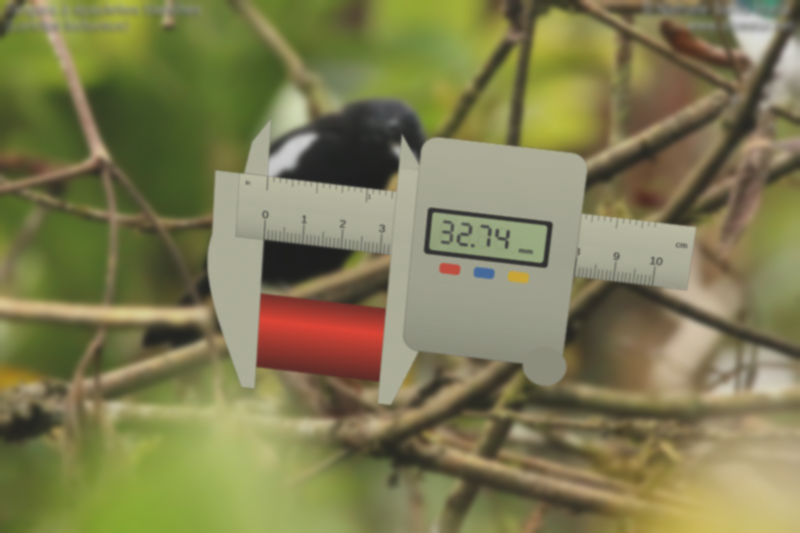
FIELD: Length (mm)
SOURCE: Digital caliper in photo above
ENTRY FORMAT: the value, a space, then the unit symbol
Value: 32.74 mm
